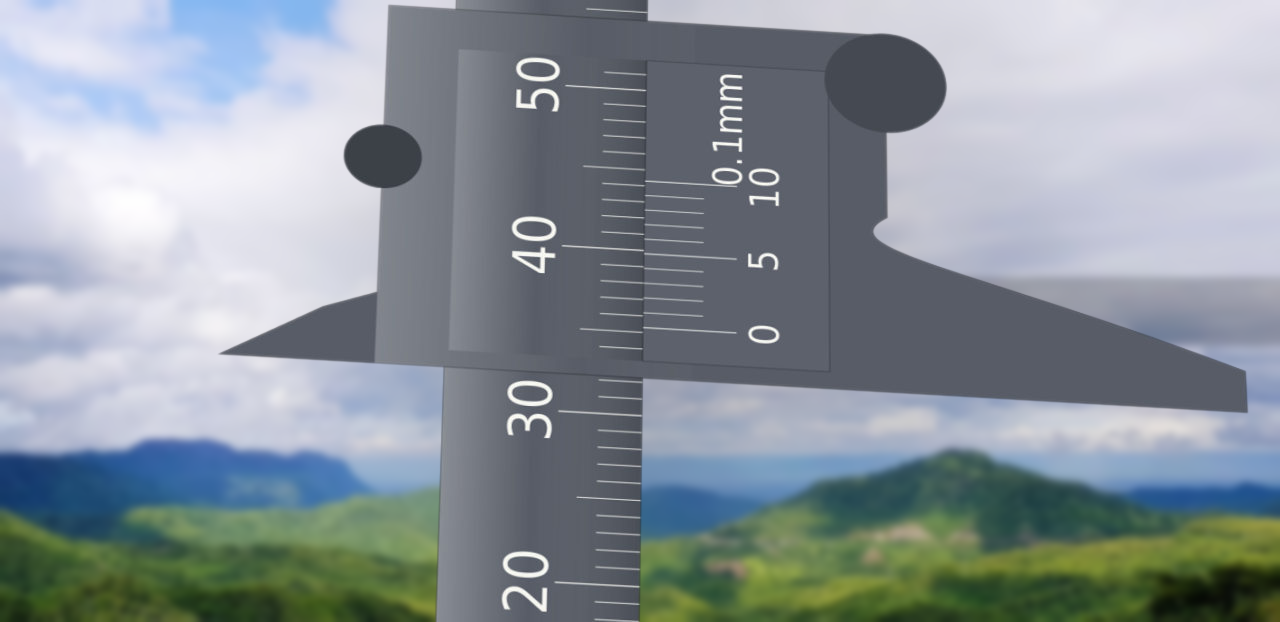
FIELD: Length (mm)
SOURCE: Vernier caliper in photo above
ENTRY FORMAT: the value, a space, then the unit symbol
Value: 35.3 mm
